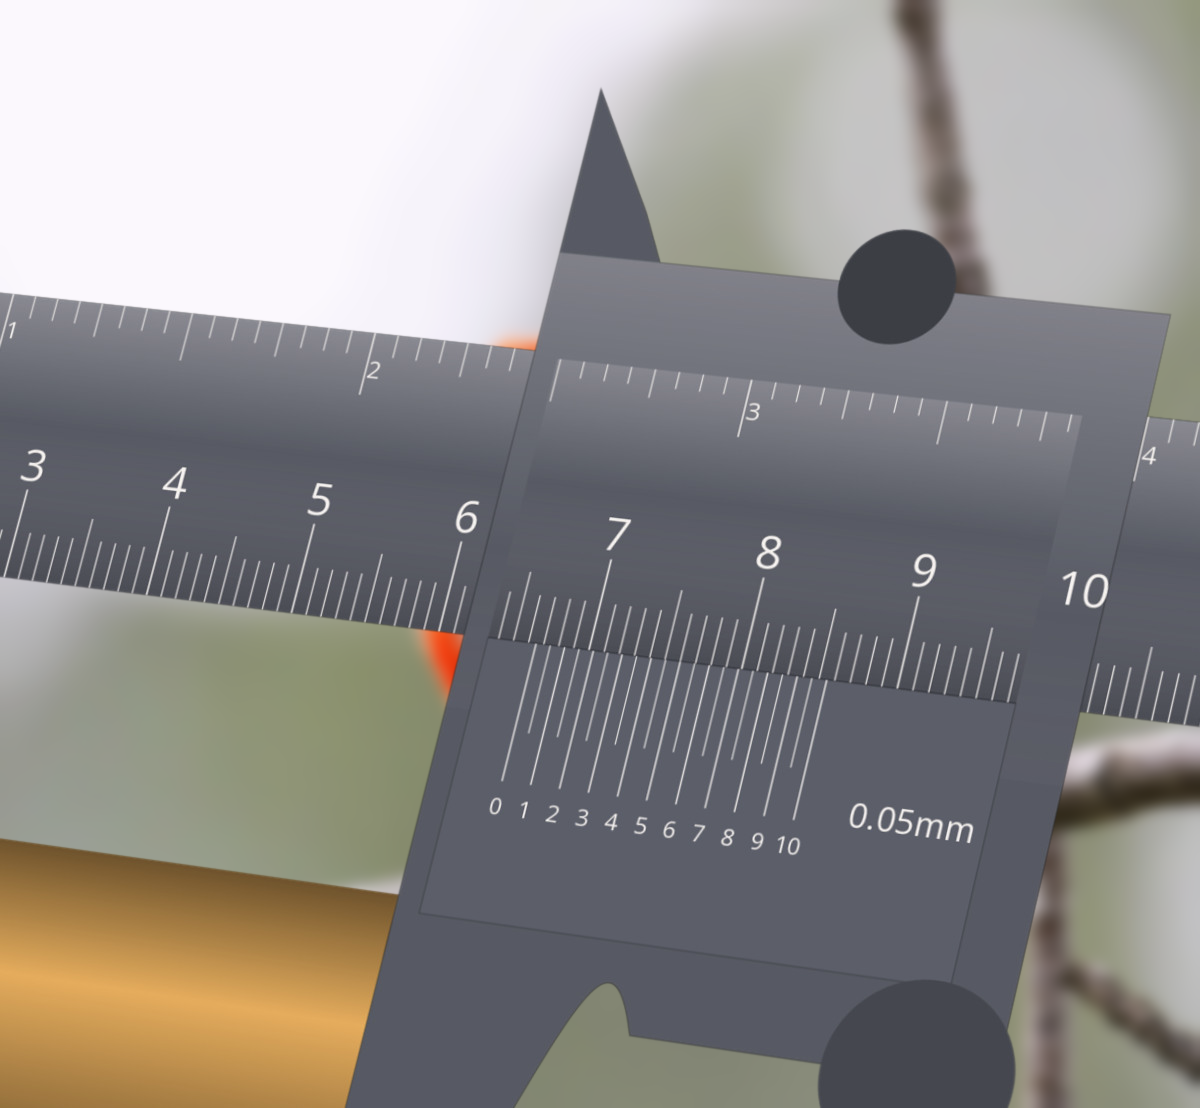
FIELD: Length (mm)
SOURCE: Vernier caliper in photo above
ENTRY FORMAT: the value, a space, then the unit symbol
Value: 66.5 mm
